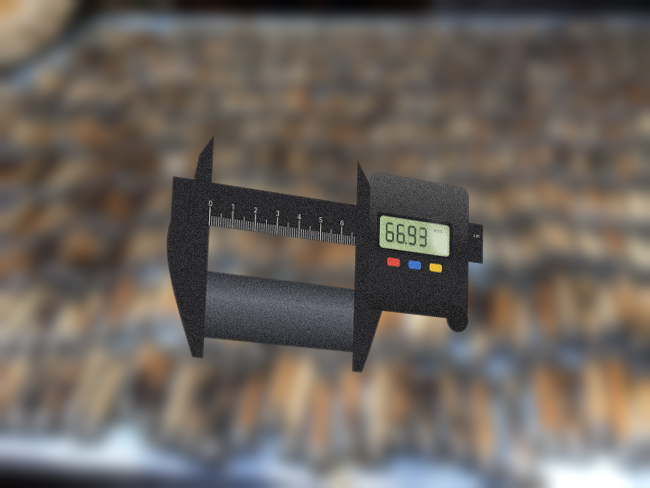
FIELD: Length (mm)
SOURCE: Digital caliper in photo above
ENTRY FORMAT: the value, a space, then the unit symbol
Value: 66.93 mm
